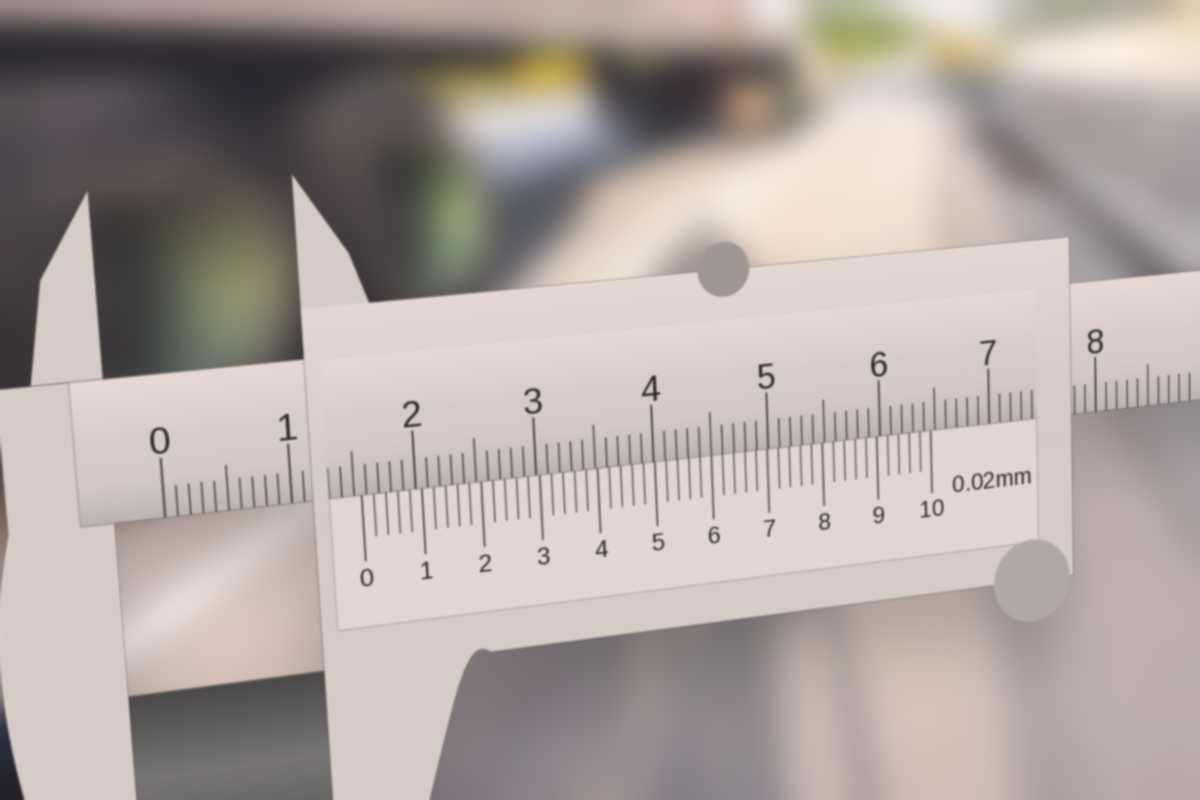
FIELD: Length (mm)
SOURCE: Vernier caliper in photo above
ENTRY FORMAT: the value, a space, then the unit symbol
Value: 15.6 mm
